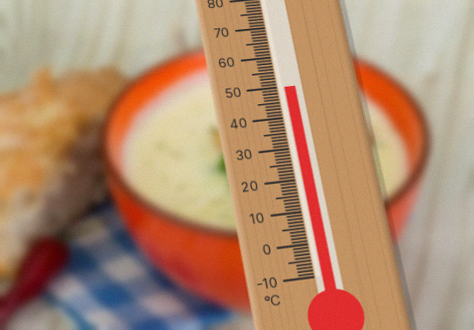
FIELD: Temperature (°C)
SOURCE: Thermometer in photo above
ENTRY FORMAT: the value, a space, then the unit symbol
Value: 50 °C
